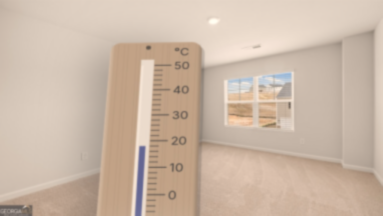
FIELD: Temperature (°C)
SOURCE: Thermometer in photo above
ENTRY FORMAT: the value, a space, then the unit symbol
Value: 18 °C
